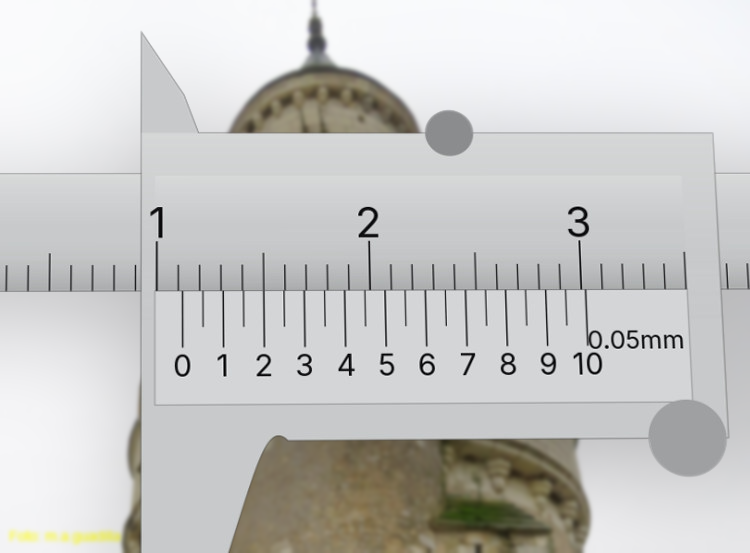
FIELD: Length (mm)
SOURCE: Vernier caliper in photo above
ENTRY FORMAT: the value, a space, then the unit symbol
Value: 11.2 mm
